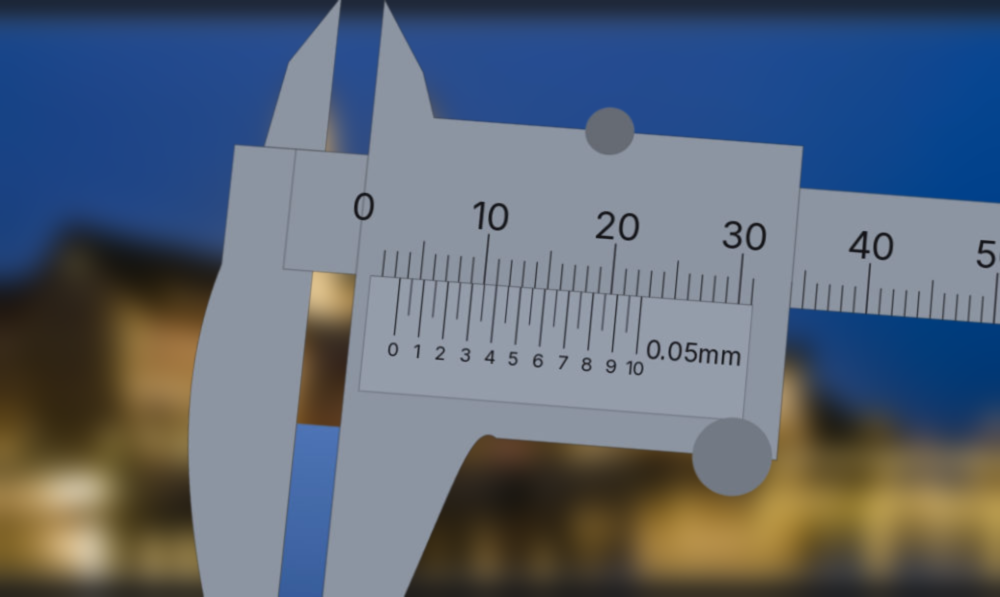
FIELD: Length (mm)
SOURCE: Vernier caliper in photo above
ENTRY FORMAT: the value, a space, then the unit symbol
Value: 3.4 mm
